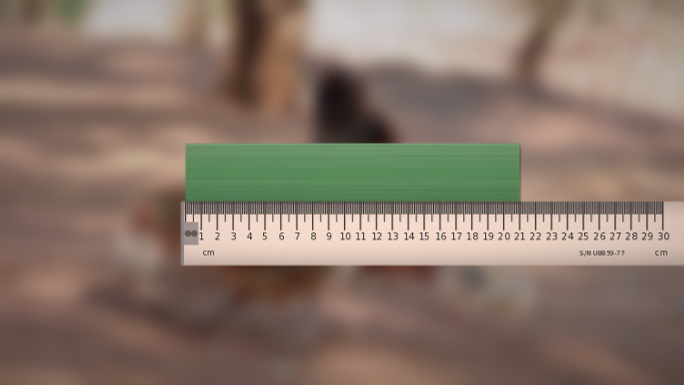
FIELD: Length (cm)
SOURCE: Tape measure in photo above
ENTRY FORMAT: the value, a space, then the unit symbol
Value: 21 cm
